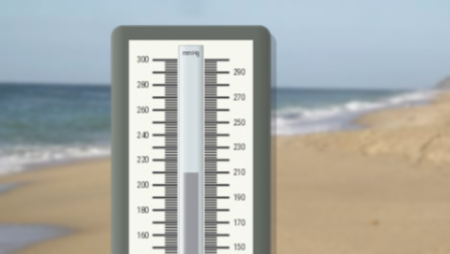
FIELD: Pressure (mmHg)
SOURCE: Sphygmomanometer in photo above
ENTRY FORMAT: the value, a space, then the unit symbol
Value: 210 mmHg
